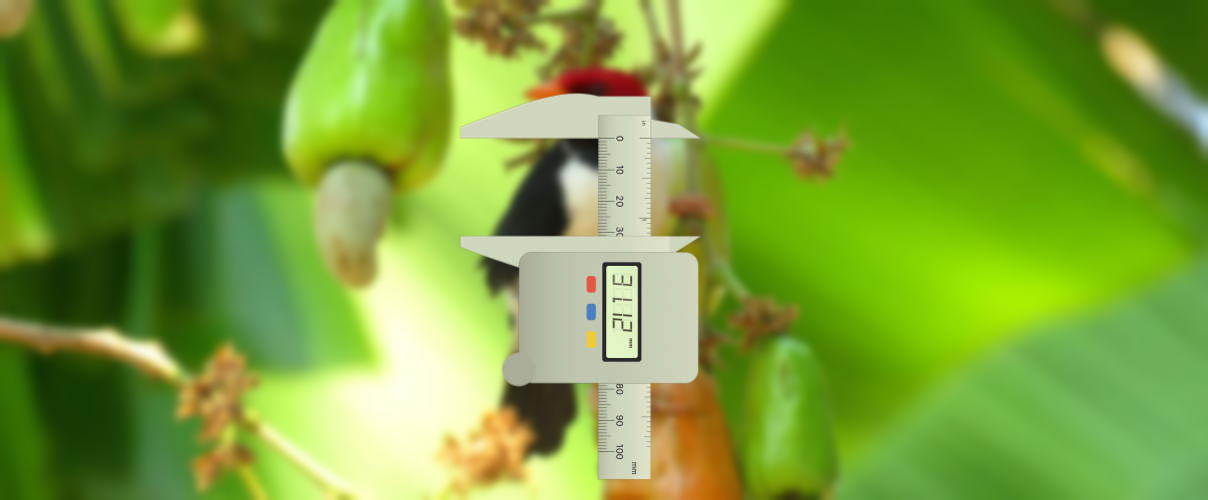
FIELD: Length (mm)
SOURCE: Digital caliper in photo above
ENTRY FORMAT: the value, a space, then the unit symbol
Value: 31.12 mm
